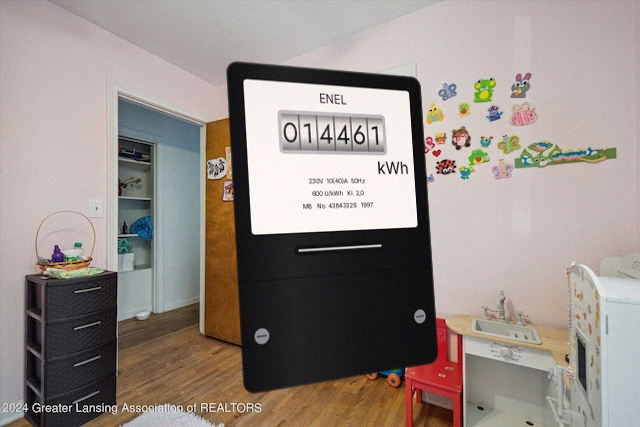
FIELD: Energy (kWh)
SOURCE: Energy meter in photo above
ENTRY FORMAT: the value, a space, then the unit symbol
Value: 14461 kWh
